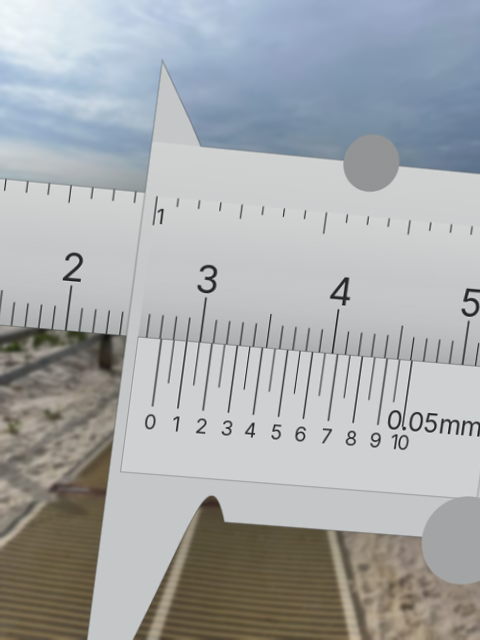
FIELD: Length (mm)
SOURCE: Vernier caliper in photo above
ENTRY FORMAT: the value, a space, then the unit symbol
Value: 27.1 mm
